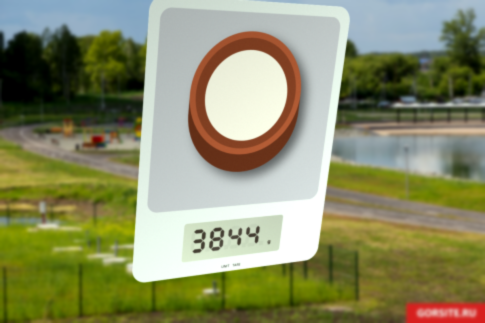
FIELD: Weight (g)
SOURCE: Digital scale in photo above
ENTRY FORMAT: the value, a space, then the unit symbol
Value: 3844 g
